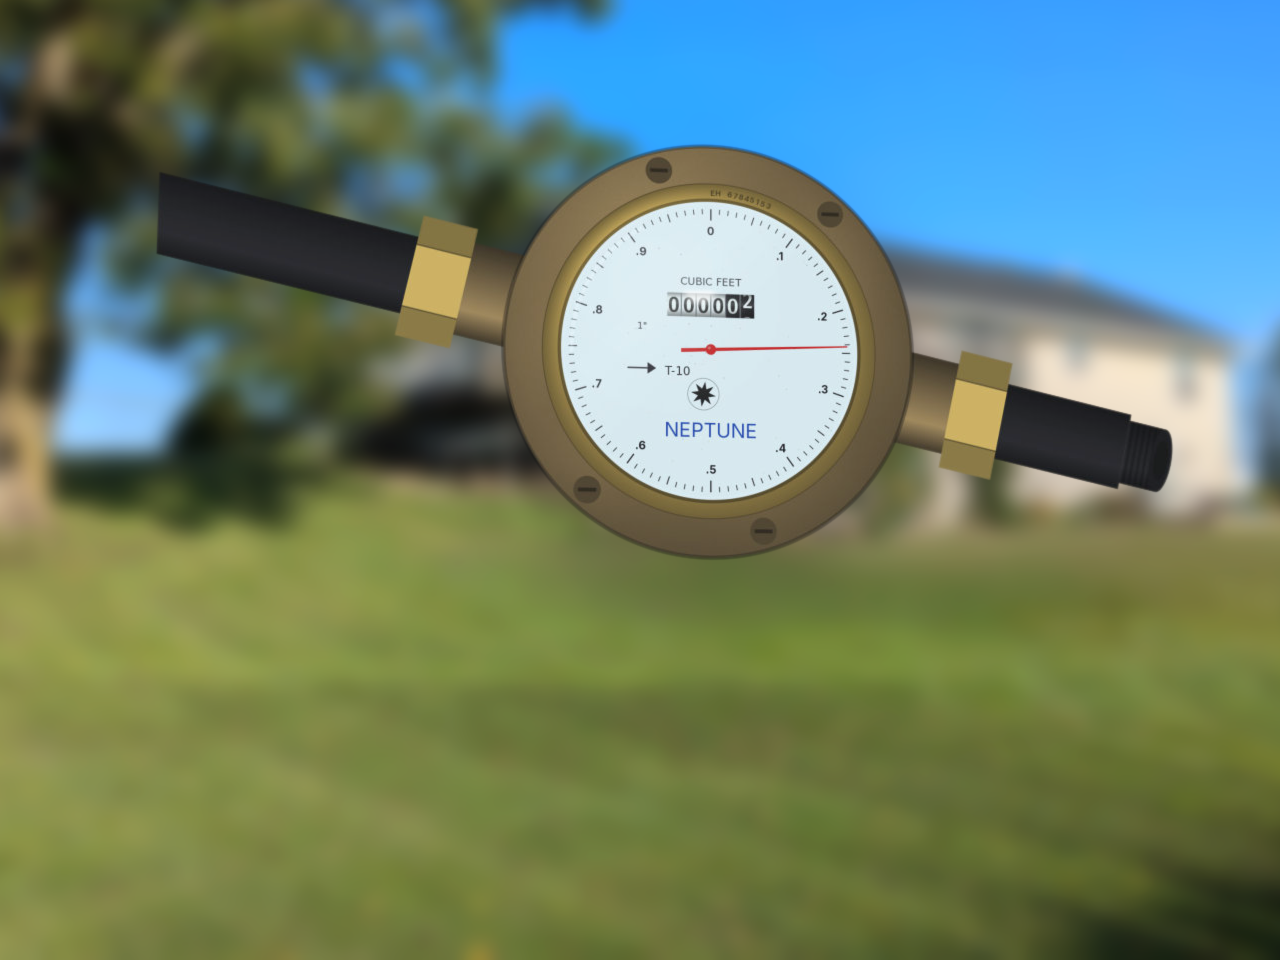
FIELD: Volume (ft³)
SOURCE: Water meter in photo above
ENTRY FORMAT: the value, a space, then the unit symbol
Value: 2.24 ft³
